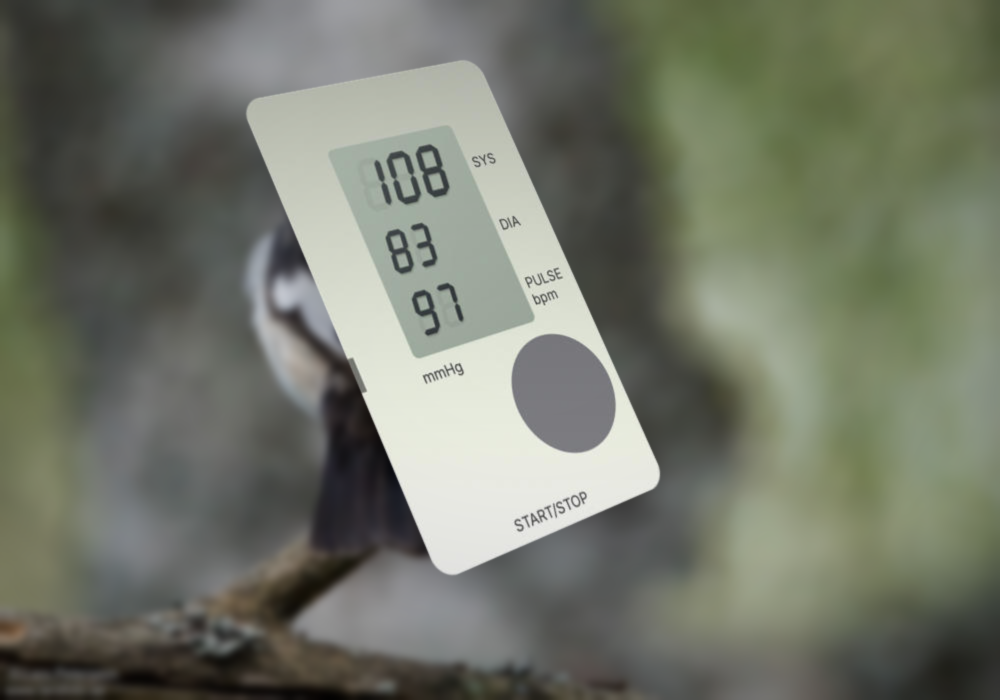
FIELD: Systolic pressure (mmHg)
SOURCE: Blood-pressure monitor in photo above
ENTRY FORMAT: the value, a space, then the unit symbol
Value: 108 mmHg
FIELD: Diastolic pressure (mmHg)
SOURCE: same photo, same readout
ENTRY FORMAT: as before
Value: 83 mmHg
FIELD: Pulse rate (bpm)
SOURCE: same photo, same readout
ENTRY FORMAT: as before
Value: 97 bpm
